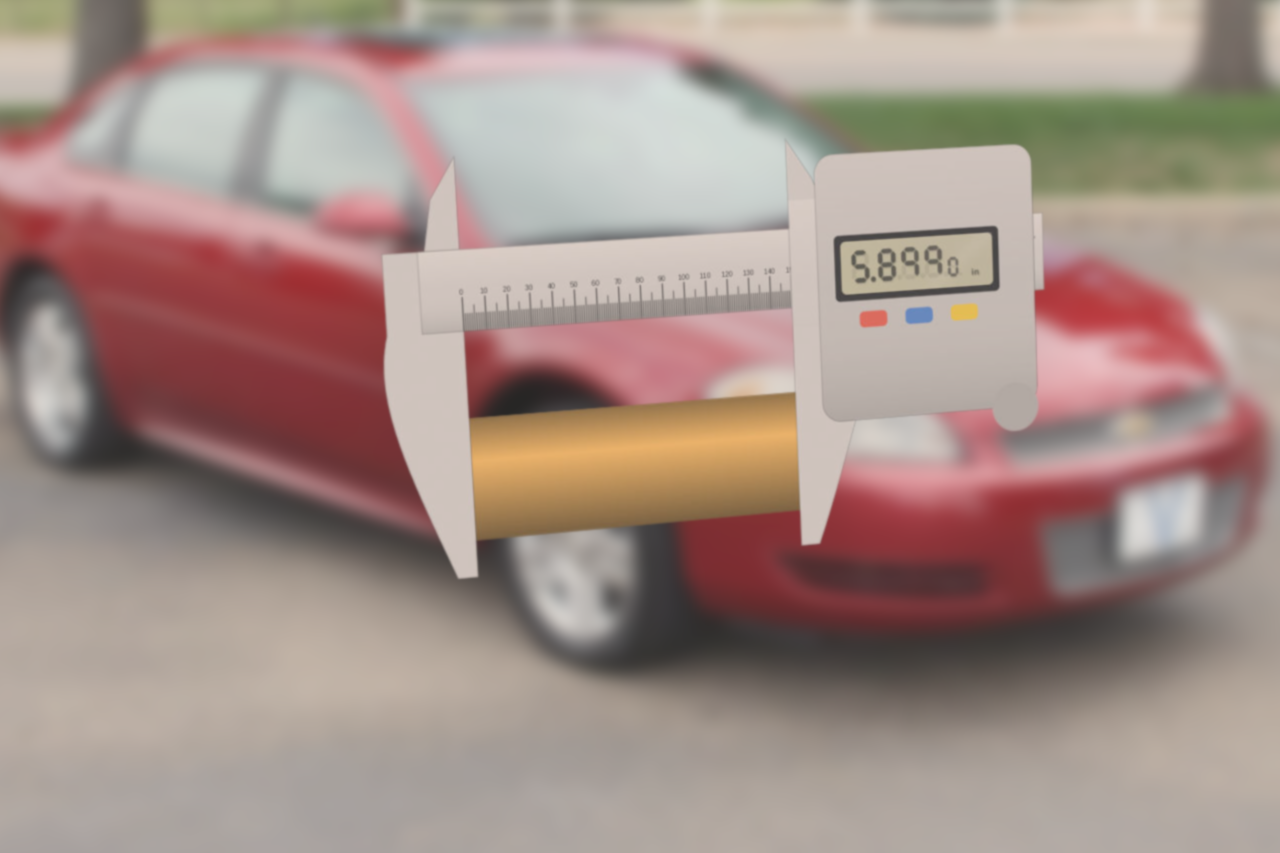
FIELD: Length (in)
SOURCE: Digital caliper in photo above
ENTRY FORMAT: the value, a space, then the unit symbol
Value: 5.8990 in
